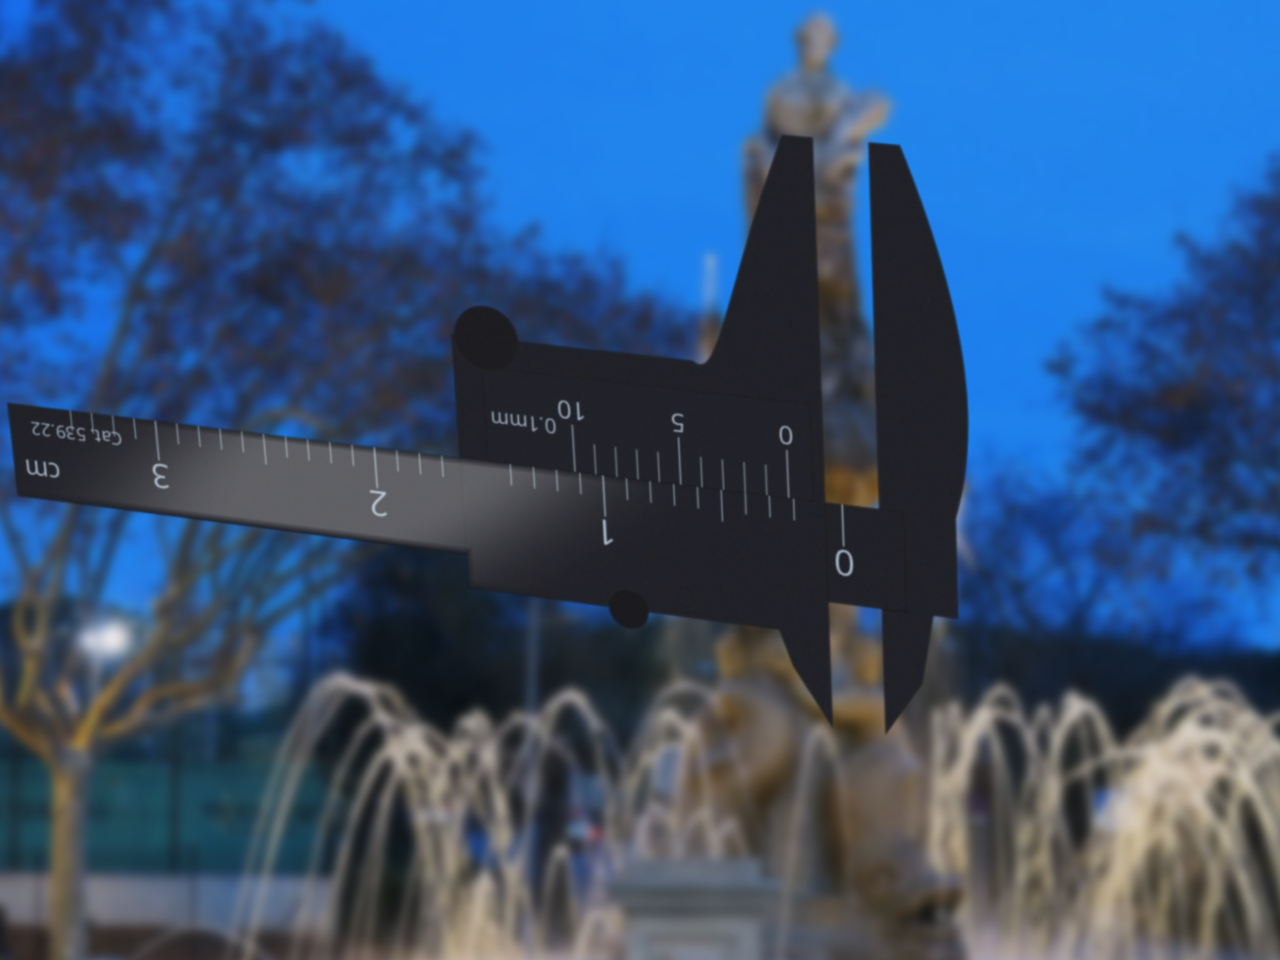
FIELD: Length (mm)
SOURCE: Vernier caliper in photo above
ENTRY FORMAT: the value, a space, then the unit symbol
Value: 2.2 mm
